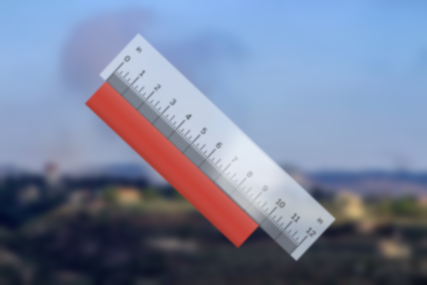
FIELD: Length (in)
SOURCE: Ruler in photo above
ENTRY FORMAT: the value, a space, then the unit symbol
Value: 10 in
